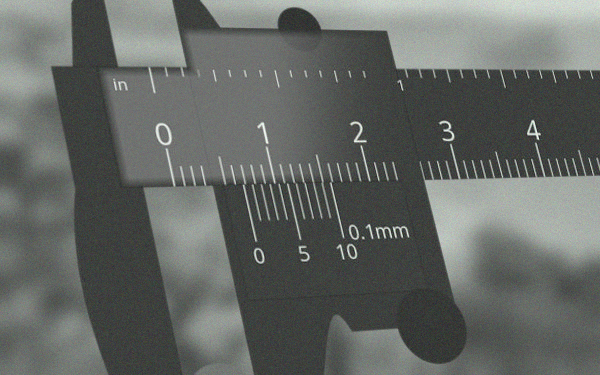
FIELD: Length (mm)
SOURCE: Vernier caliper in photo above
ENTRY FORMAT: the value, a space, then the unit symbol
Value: 6.8 mm
